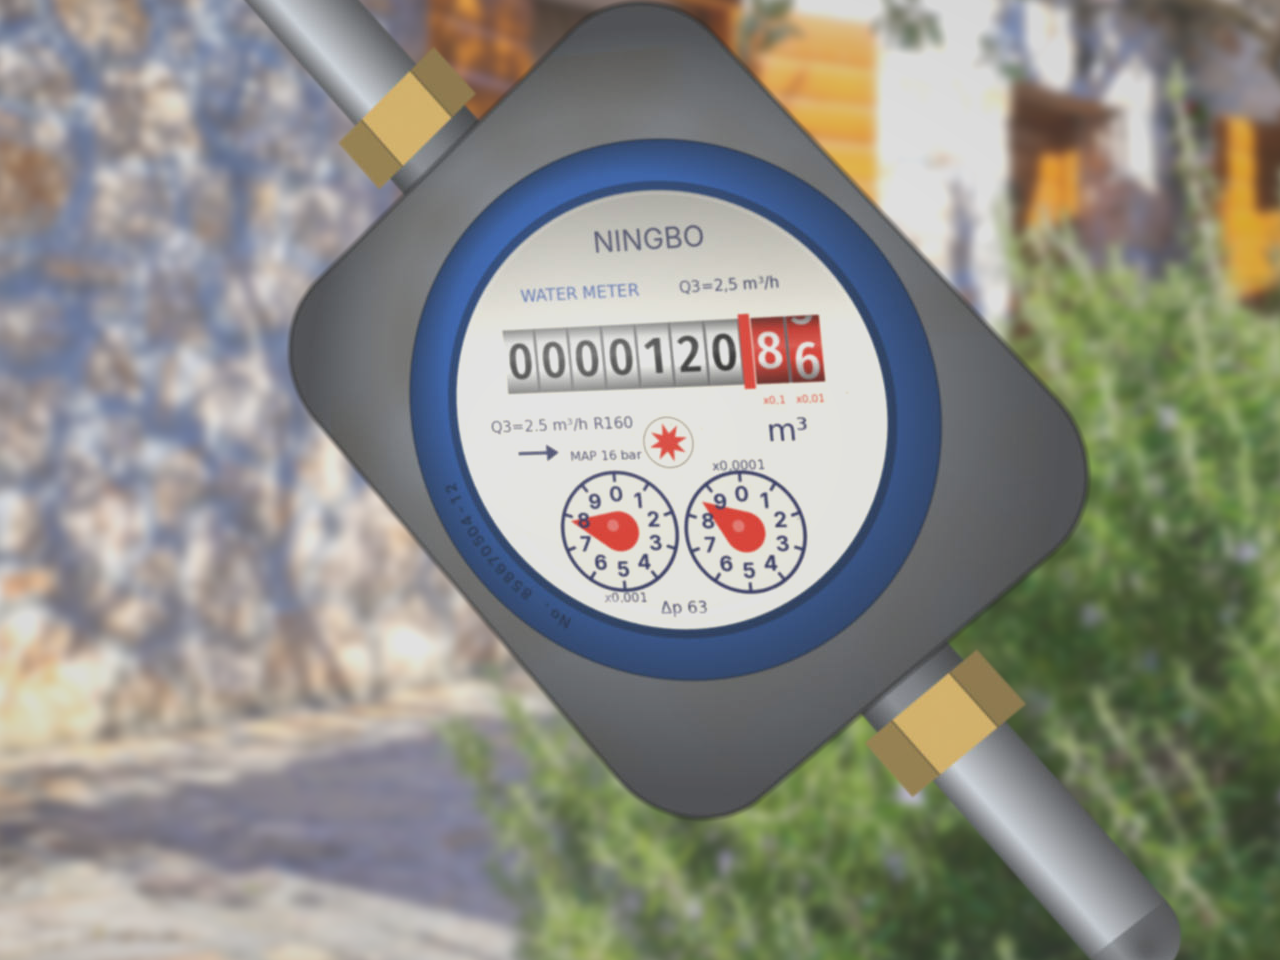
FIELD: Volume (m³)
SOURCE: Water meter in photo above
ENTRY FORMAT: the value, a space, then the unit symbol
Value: 120.8578 m³
